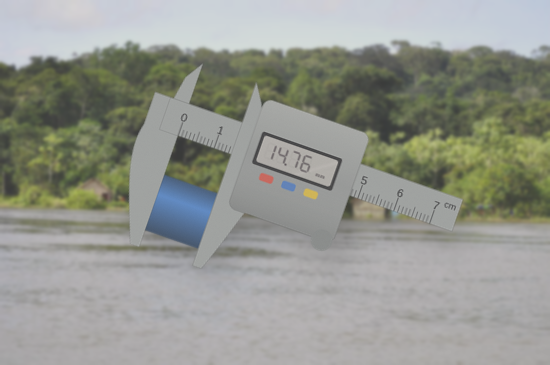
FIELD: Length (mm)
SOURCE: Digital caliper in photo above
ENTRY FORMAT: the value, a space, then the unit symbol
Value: 14.76 mm
